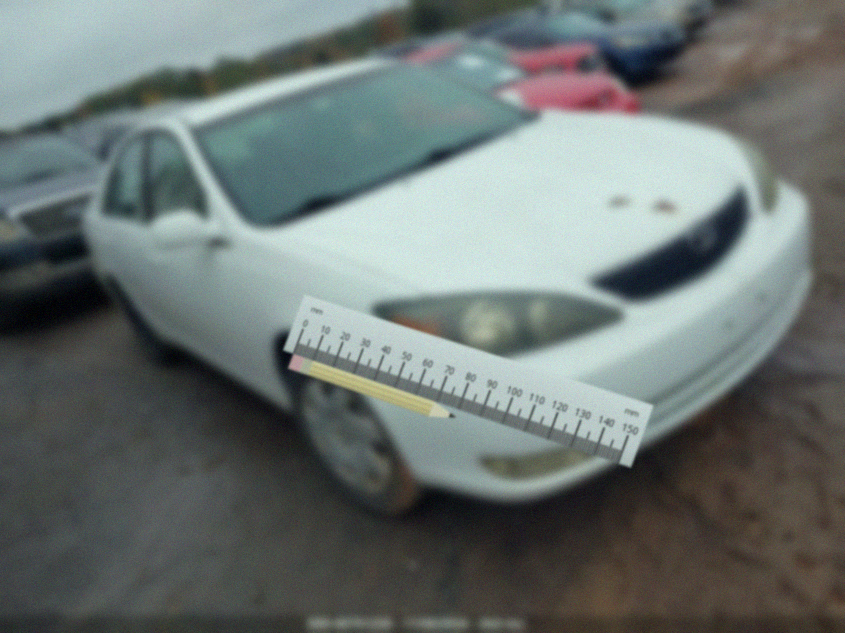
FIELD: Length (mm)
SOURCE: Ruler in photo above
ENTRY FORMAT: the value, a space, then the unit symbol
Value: 80 mm
